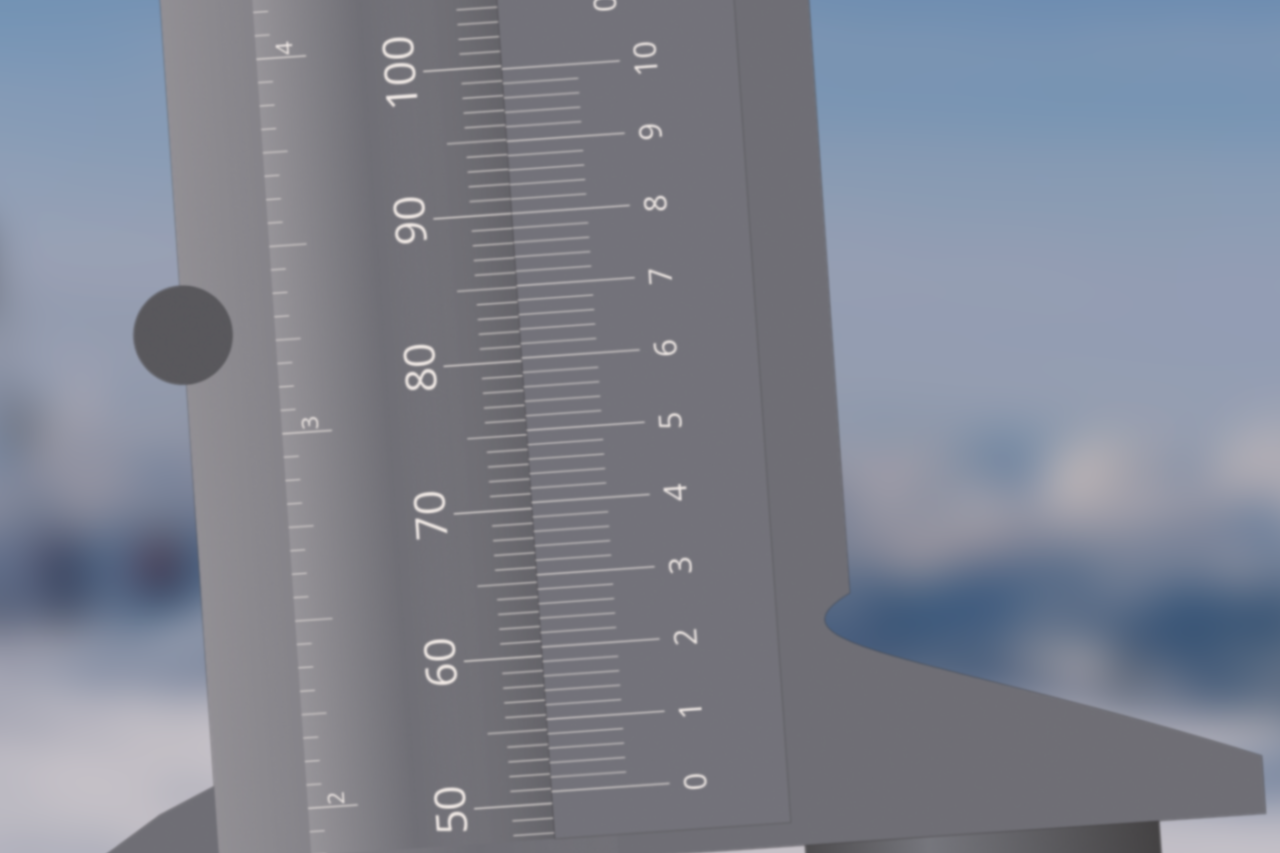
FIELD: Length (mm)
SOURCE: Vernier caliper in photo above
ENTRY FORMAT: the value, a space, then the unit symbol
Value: 50.8 mm
